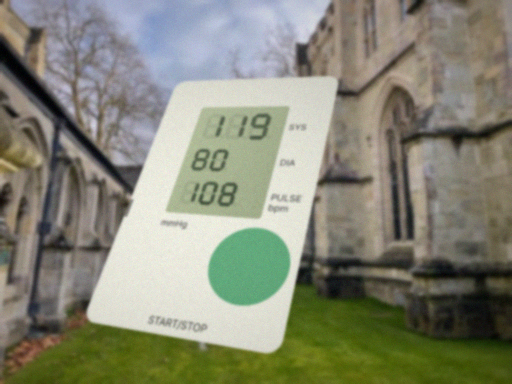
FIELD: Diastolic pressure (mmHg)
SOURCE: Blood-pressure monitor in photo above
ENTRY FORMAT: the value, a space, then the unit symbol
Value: 80 mmHg
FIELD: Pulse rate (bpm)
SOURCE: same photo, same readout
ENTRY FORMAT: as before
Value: 108 bpm
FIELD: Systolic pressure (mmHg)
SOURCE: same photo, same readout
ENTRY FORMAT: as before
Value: 119 mmHg
